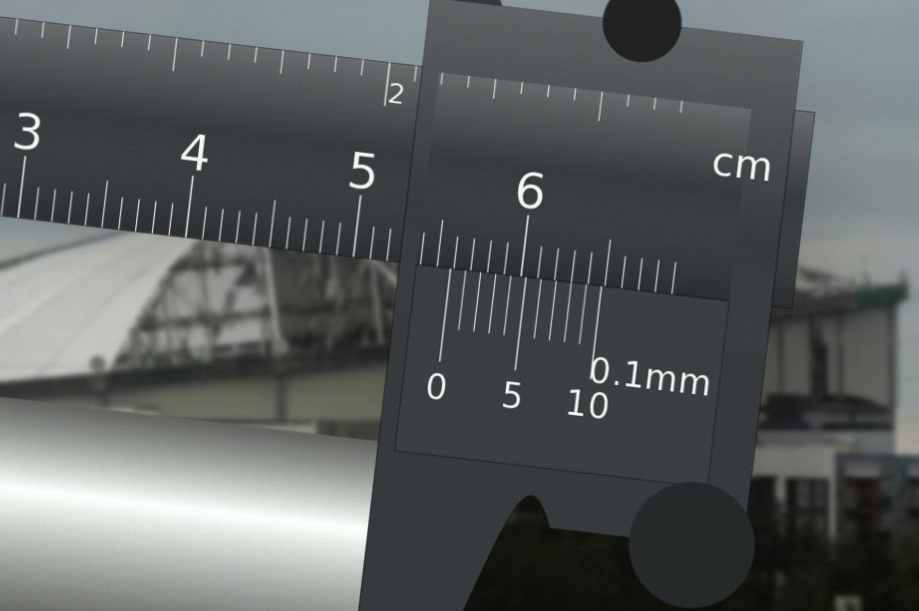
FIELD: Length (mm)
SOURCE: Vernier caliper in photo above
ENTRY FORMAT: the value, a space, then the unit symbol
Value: 55.8 mm
